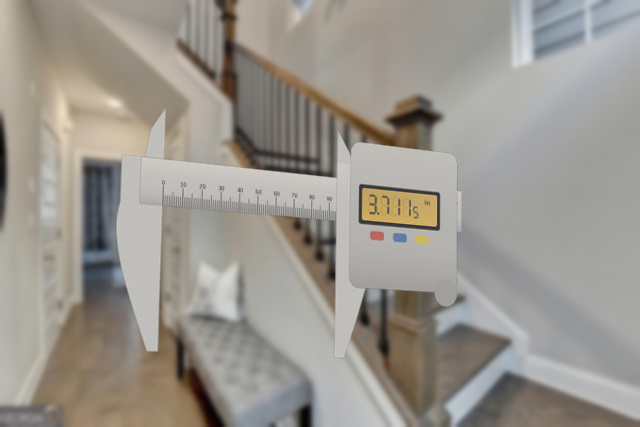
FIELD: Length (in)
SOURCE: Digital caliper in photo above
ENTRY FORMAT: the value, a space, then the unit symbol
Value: 3.7115 in
